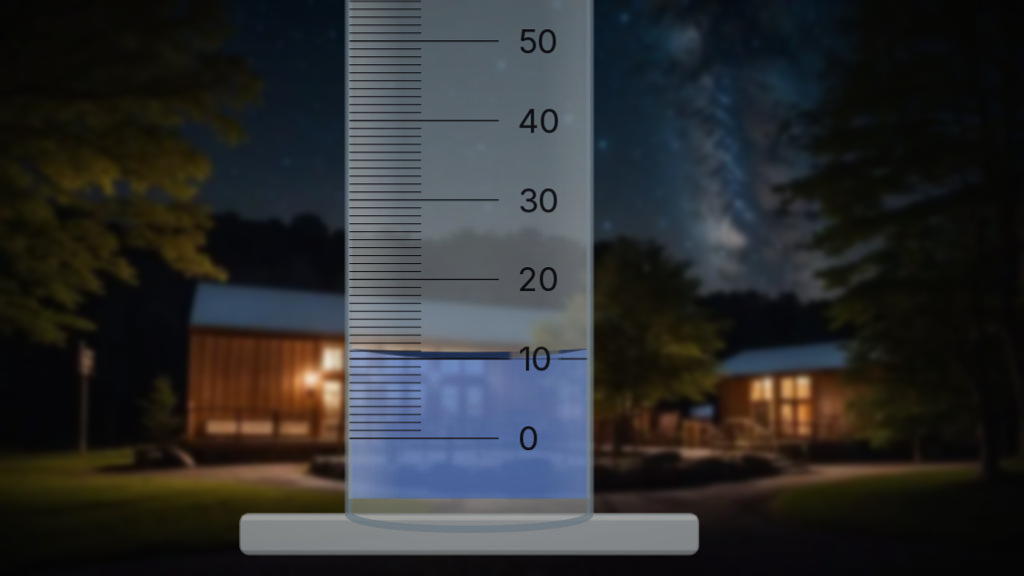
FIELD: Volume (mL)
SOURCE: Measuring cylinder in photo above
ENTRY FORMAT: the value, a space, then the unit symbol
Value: 10 mL
